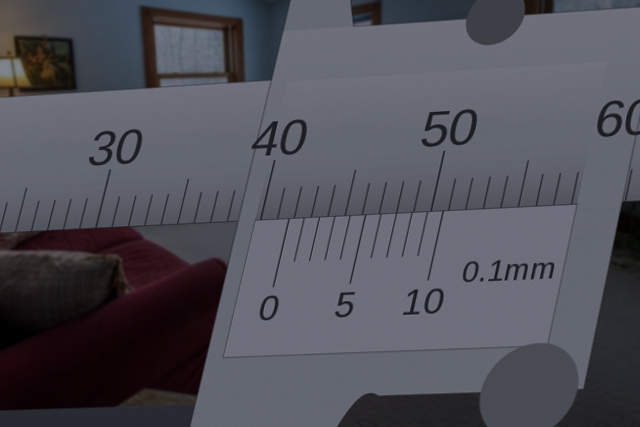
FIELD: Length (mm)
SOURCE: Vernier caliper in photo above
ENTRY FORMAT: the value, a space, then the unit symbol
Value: 41.7 mm
